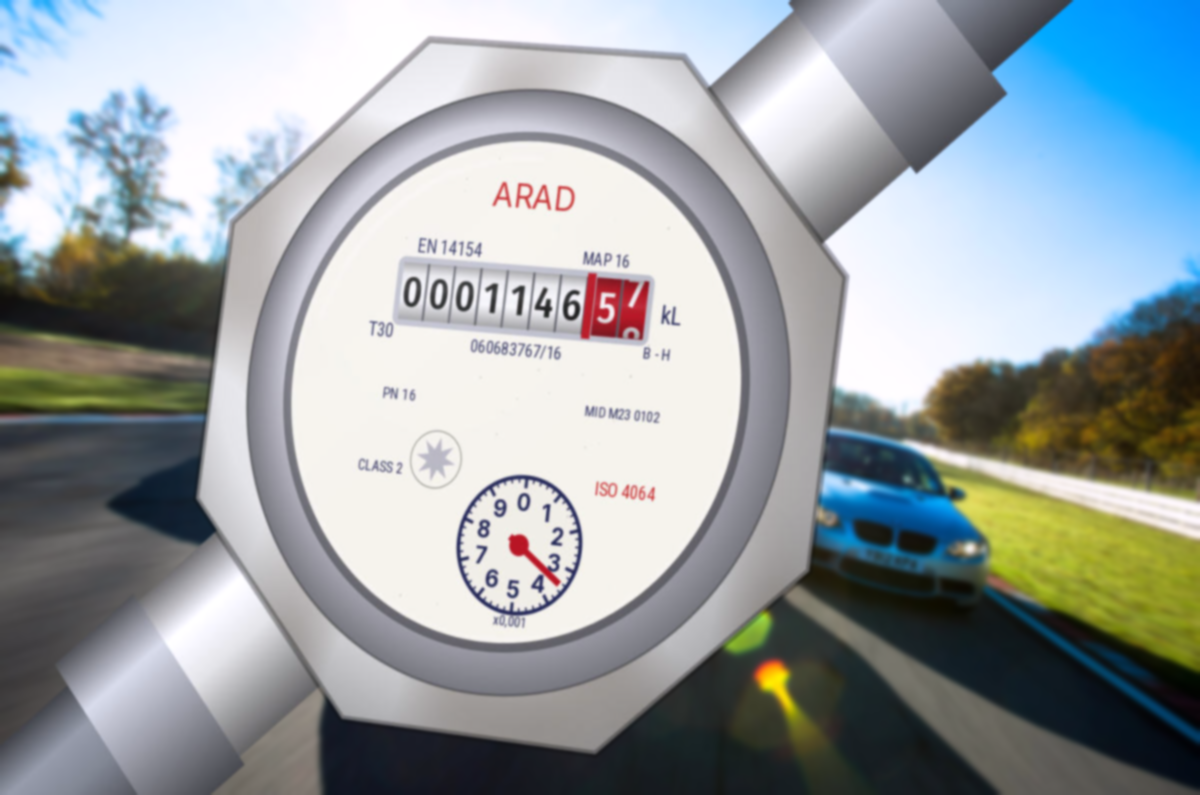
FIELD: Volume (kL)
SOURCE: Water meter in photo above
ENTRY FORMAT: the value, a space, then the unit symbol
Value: 1146.573 kL
